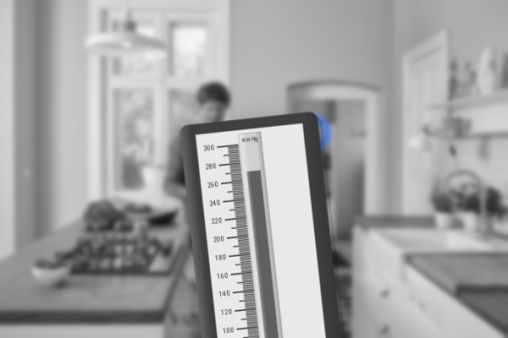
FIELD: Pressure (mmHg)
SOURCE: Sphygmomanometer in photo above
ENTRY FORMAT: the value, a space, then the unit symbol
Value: 270 mmHg
